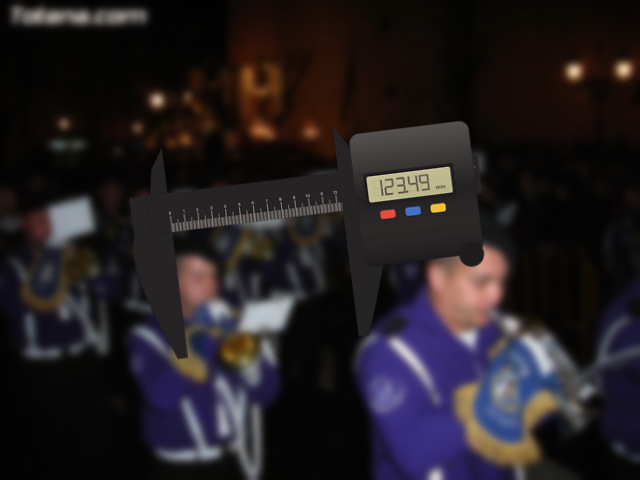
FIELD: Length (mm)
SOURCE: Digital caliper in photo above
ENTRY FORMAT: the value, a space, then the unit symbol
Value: 123.49 mm
